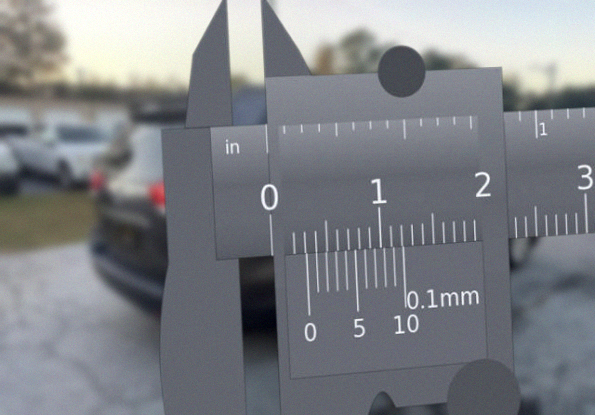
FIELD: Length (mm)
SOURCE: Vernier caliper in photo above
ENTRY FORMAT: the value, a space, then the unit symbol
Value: 3.1 mm
